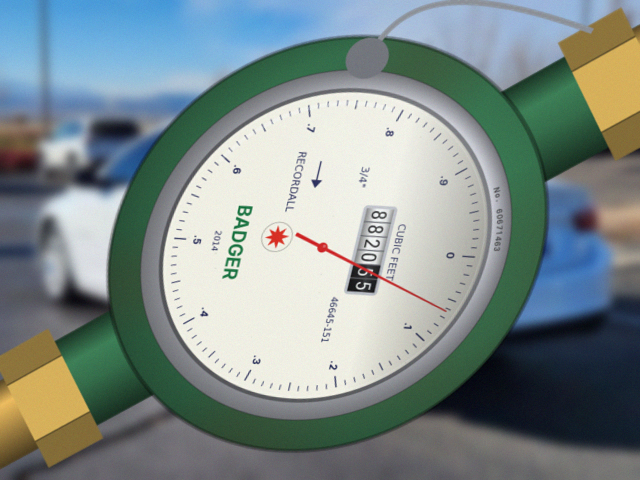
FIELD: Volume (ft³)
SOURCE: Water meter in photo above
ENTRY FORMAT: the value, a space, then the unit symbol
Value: 882055.06 ft³
